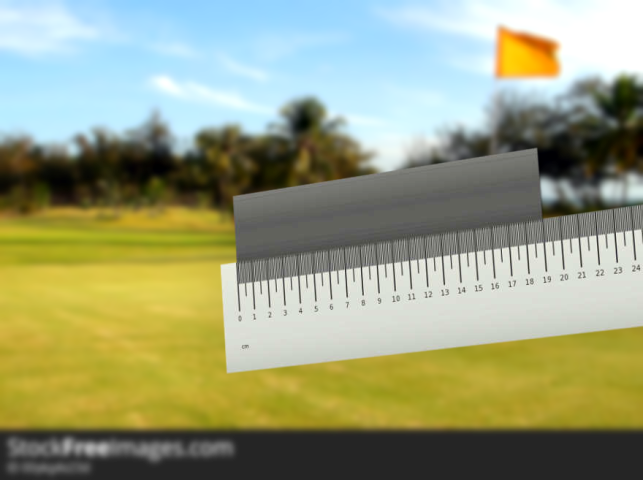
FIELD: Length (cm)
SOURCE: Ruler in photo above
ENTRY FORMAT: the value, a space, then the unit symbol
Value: 19 cm
